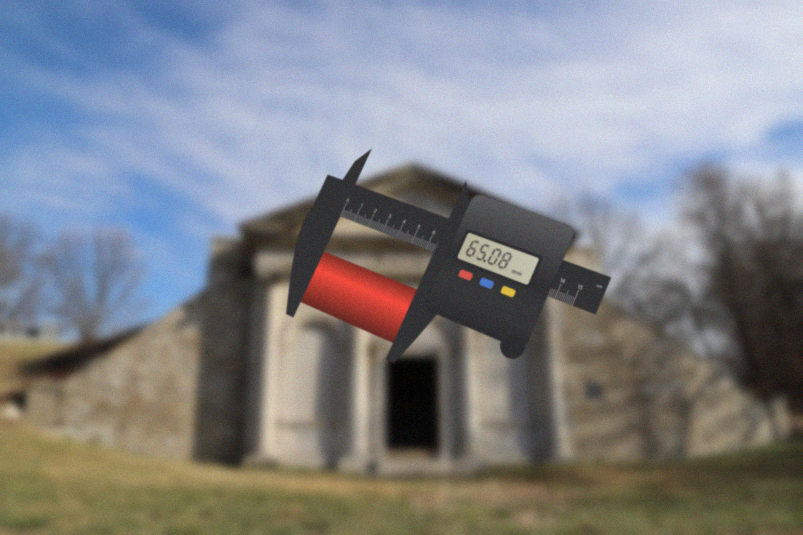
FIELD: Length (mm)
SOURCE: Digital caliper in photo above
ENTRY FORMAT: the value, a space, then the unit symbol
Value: 65.08 mm
